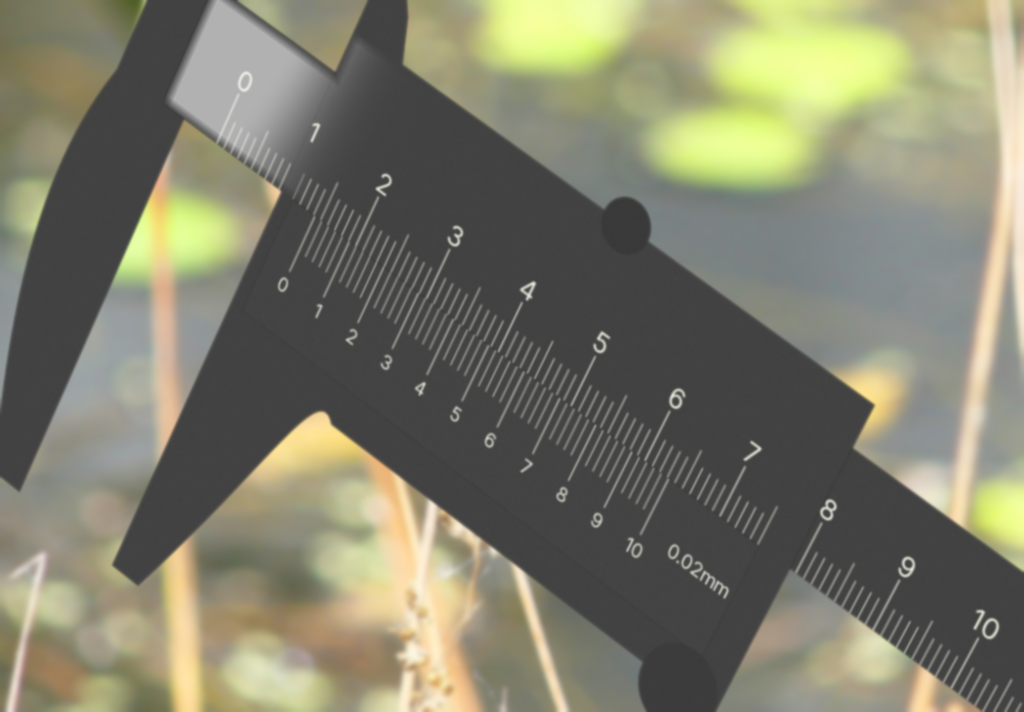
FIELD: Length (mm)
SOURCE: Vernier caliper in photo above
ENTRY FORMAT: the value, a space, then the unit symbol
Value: 14.2 mm
